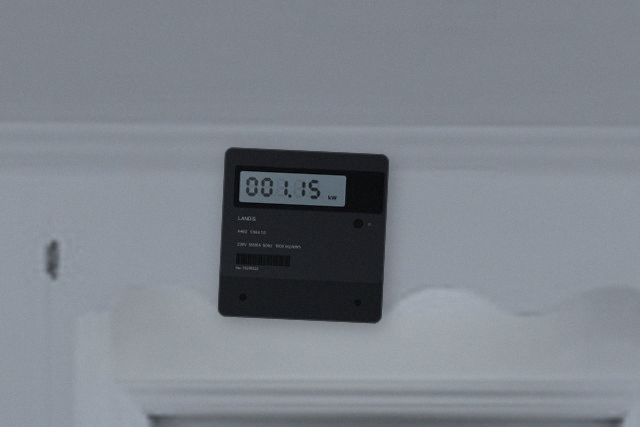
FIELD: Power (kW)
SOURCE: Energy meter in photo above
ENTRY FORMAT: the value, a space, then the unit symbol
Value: 1.15 kW
